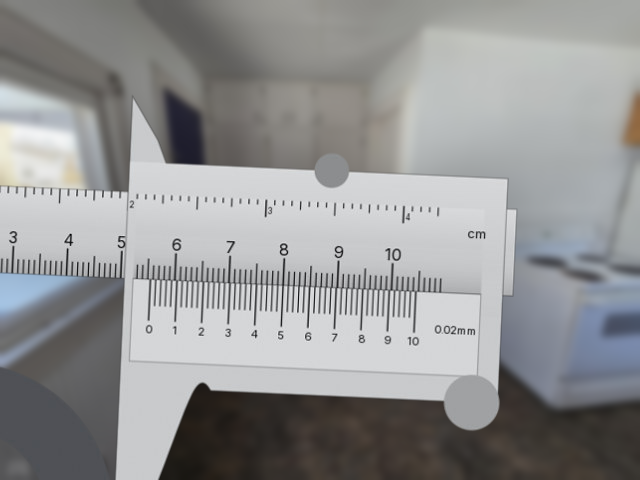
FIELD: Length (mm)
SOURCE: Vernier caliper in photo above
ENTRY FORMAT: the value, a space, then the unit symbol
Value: 55.5 mm
